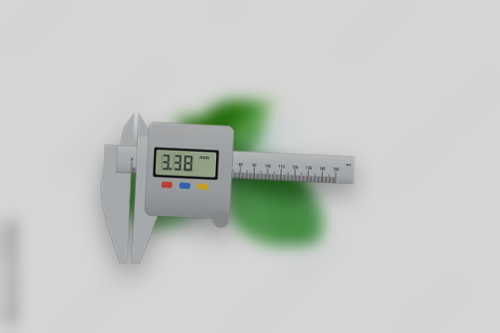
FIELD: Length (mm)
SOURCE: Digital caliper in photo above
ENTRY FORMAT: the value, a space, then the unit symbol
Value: 3.38 mm
